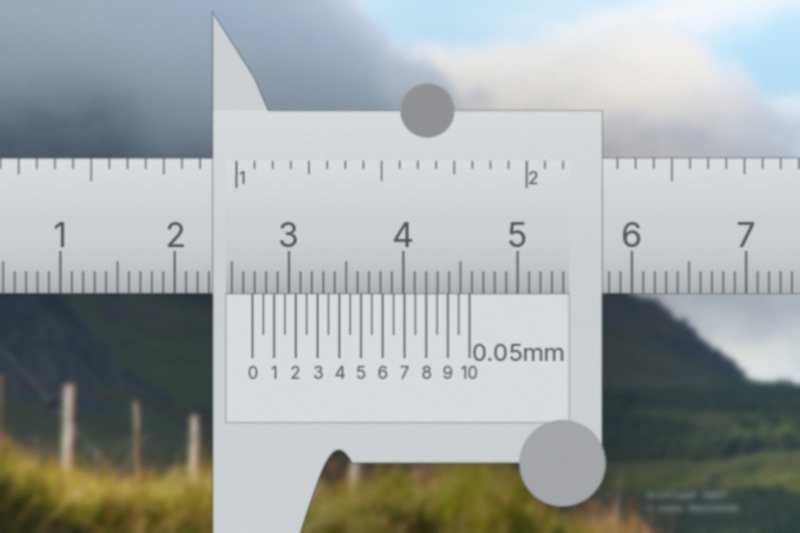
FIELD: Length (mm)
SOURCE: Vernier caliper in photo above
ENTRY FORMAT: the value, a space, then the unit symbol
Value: 26.8 mm
